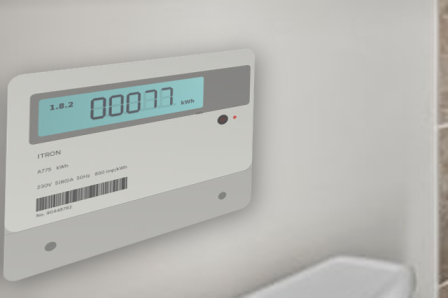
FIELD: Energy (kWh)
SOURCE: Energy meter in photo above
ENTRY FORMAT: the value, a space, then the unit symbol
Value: 77 kWh
